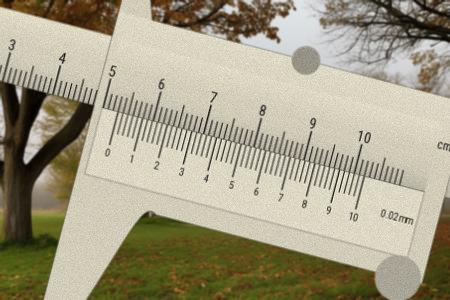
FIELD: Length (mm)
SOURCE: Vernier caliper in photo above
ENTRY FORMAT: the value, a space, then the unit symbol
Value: 53.0 mm
